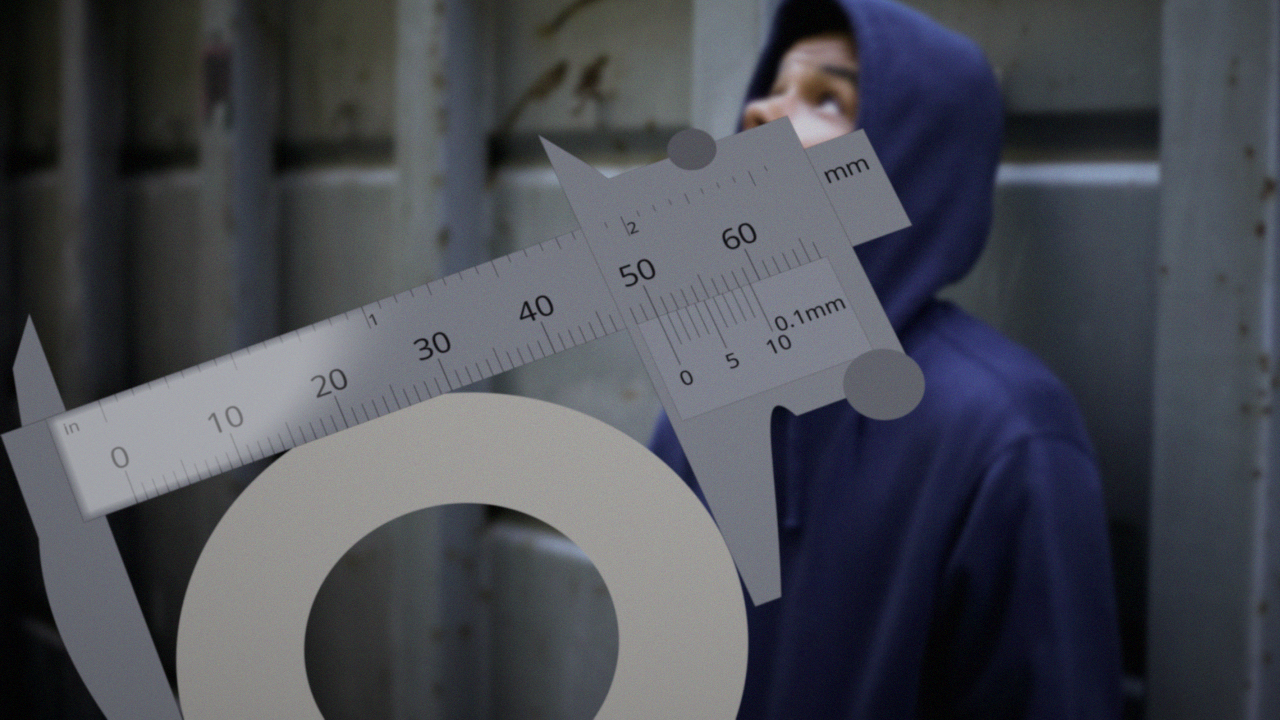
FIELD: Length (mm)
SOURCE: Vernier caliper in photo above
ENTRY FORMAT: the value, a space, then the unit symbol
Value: 50.0 mm
